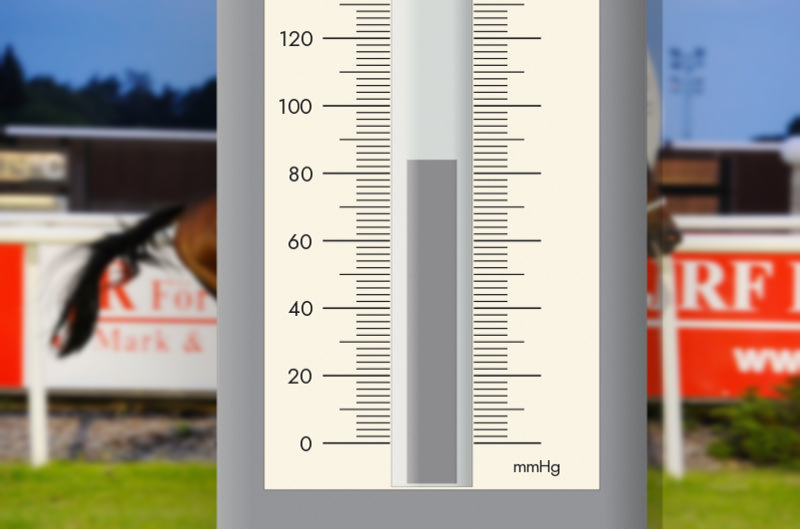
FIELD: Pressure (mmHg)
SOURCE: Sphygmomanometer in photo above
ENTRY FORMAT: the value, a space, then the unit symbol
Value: 84 mmHg
